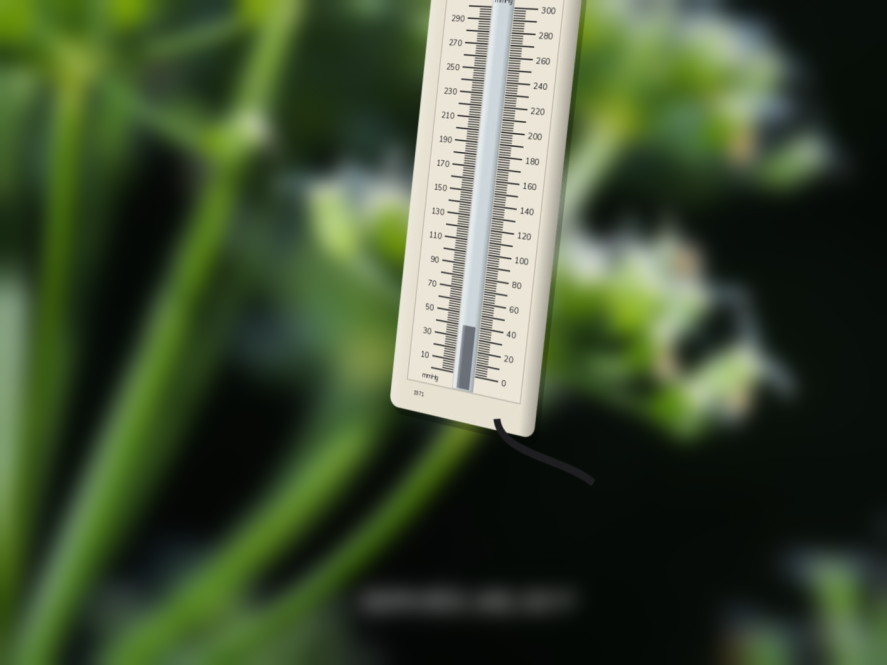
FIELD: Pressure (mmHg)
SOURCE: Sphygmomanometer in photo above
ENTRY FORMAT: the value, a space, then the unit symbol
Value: 40 mmHg
